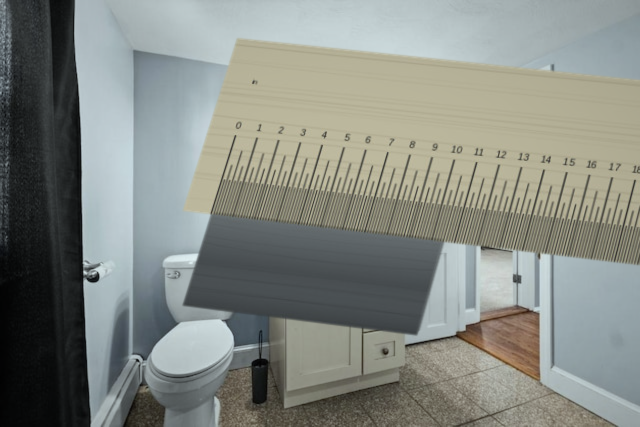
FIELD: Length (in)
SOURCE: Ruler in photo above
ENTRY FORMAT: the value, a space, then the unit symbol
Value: 10.5 in
